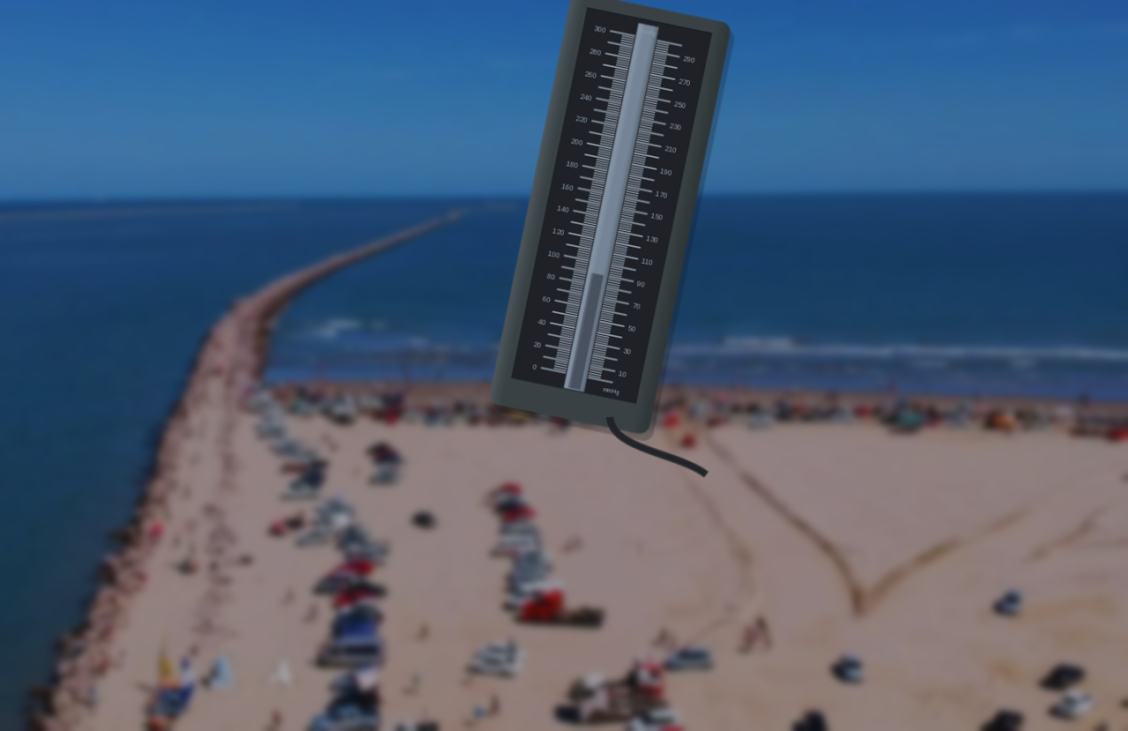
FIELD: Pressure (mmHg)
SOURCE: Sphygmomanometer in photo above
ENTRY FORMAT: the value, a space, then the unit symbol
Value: 90 mmHg
